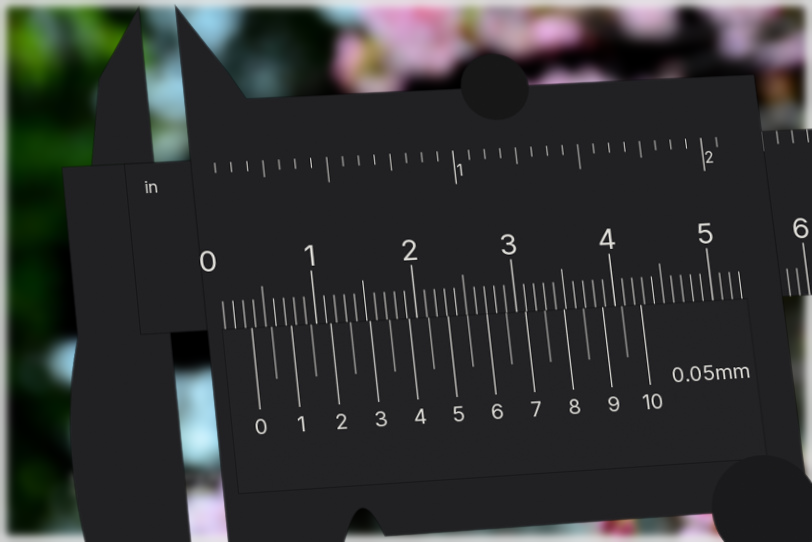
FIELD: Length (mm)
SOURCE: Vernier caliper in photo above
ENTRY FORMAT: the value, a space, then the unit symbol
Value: 3.6 mm
